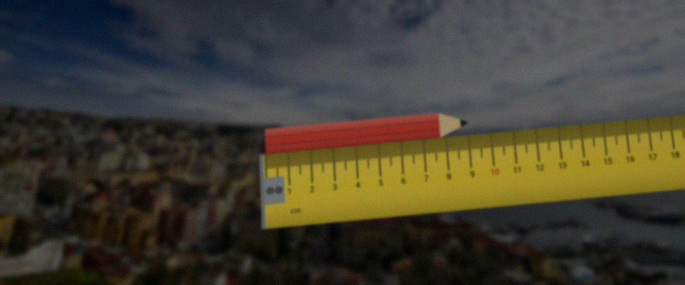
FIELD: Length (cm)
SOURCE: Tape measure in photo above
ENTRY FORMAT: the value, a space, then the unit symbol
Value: 9 cm
